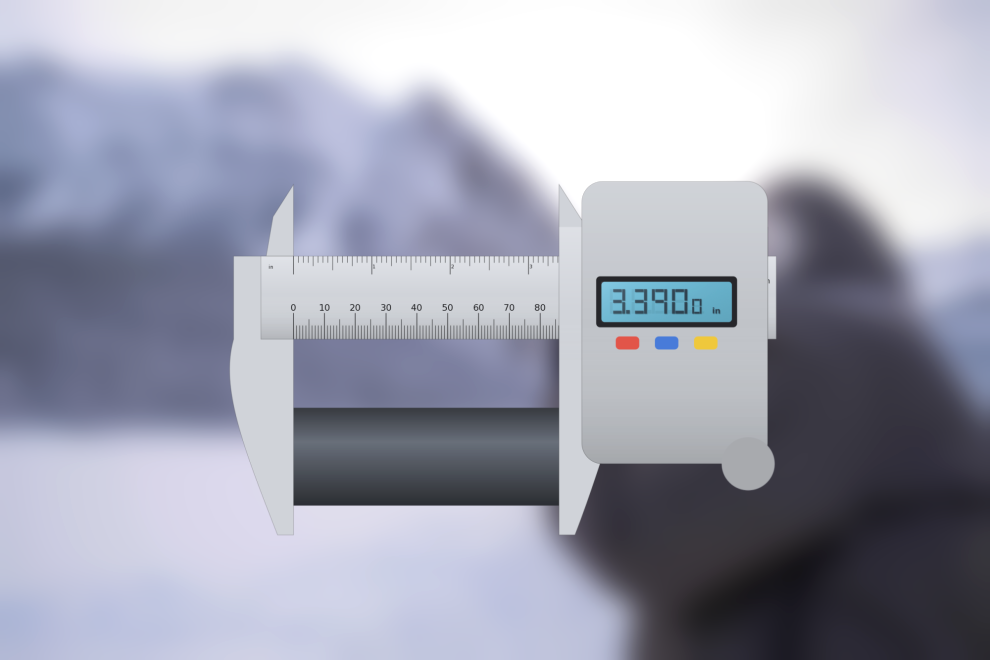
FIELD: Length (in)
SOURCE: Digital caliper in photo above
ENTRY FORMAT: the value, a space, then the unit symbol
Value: 3.3900 in
